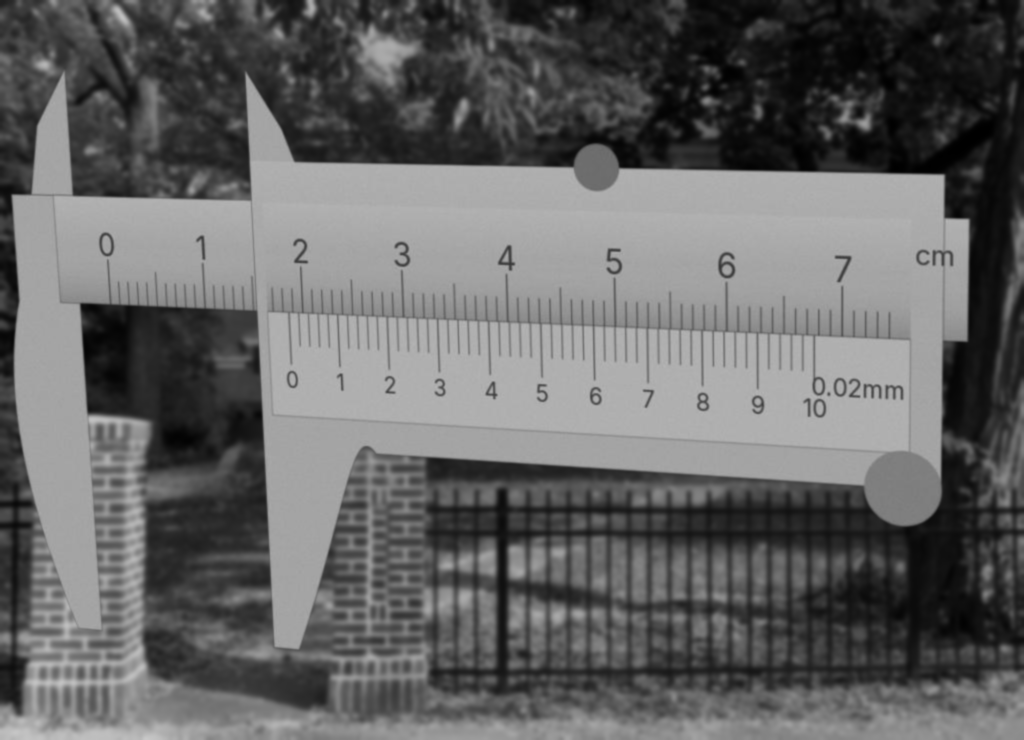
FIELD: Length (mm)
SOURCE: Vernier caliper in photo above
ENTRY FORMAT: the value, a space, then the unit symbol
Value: 18.6 mm
